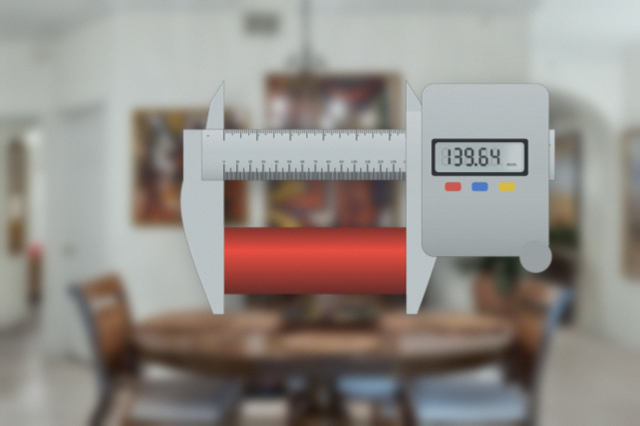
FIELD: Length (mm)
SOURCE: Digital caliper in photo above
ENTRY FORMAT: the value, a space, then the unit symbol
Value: 139.64 mm
